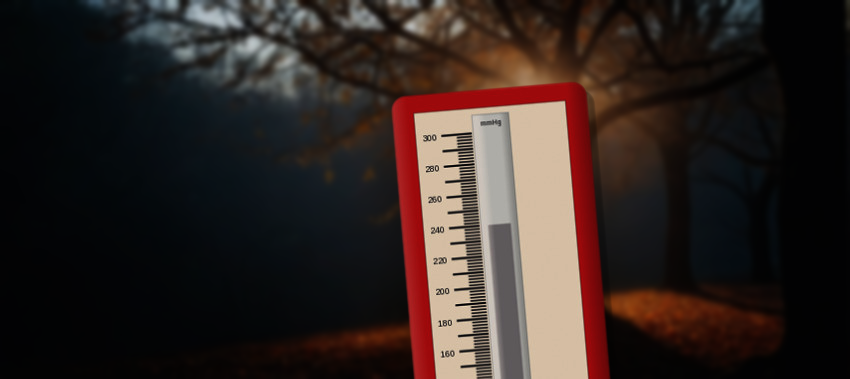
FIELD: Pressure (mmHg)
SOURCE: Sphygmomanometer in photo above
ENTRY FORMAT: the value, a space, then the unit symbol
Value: 240 mmHg
